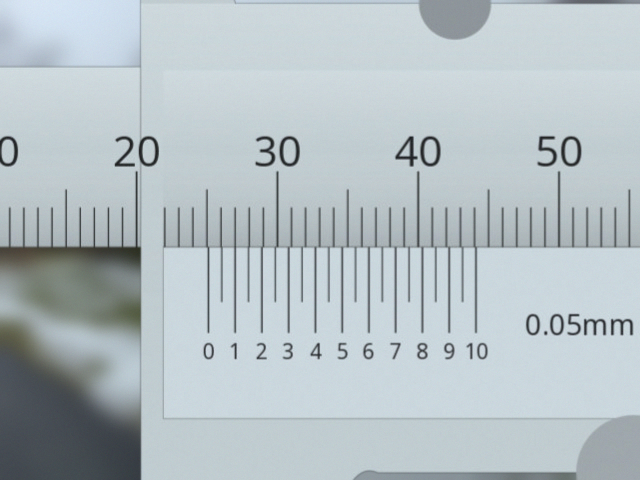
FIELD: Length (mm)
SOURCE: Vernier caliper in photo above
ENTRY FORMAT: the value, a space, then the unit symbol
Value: 25.1 mm
